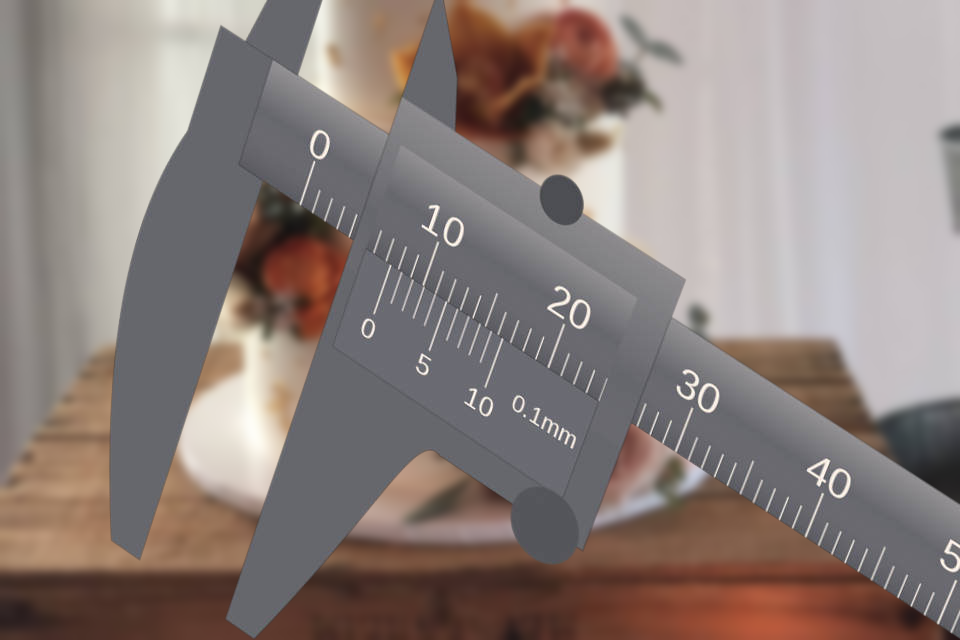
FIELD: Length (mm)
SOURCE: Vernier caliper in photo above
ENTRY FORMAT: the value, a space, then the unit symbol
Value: 7.4 mm
